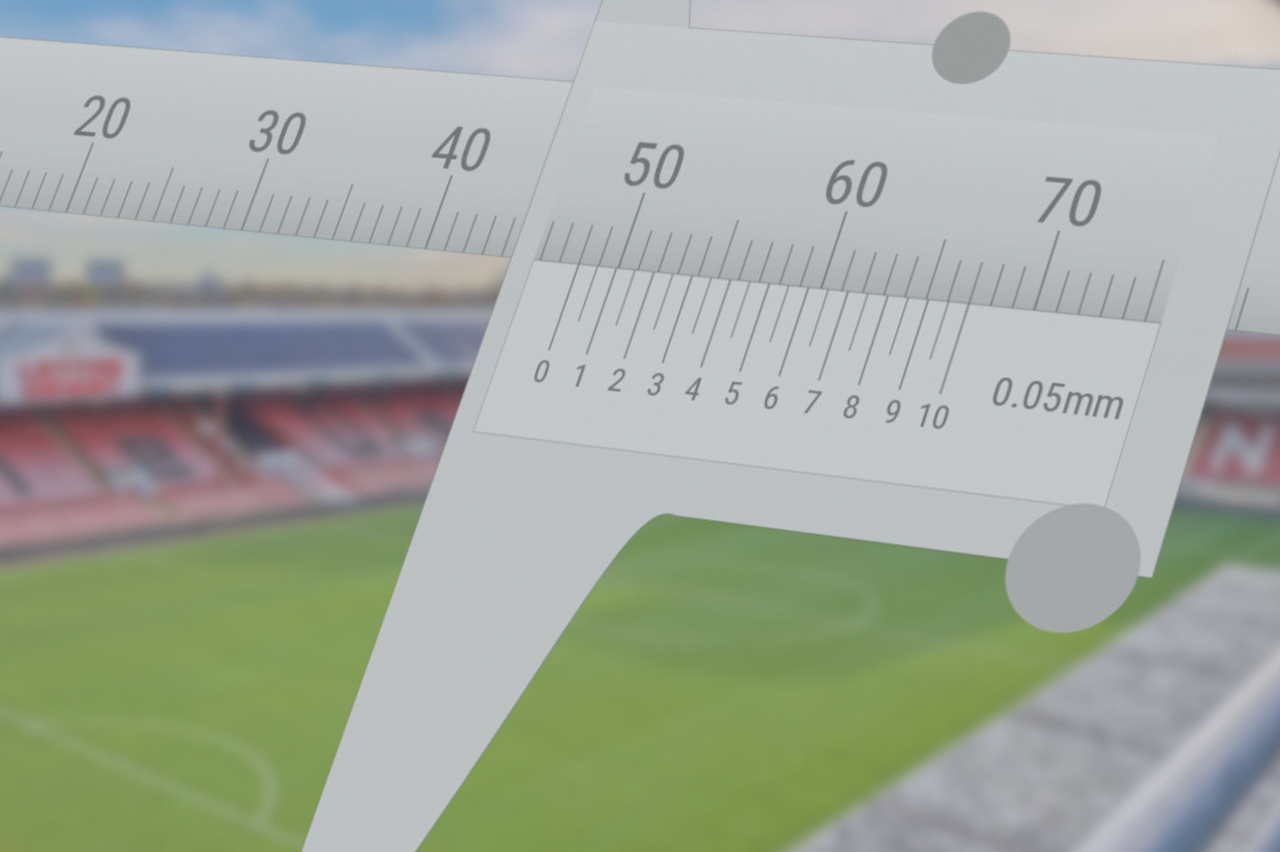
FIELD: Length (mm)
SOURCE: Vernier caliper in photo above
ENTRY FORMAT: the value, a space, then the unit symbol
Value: 48.0 mm
